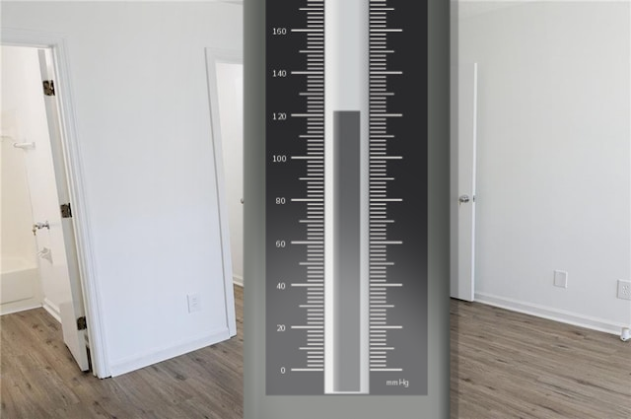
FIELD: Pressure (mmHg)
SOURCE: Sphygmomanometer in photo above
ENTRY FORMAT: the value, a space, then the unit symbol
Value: 122 mmHg
